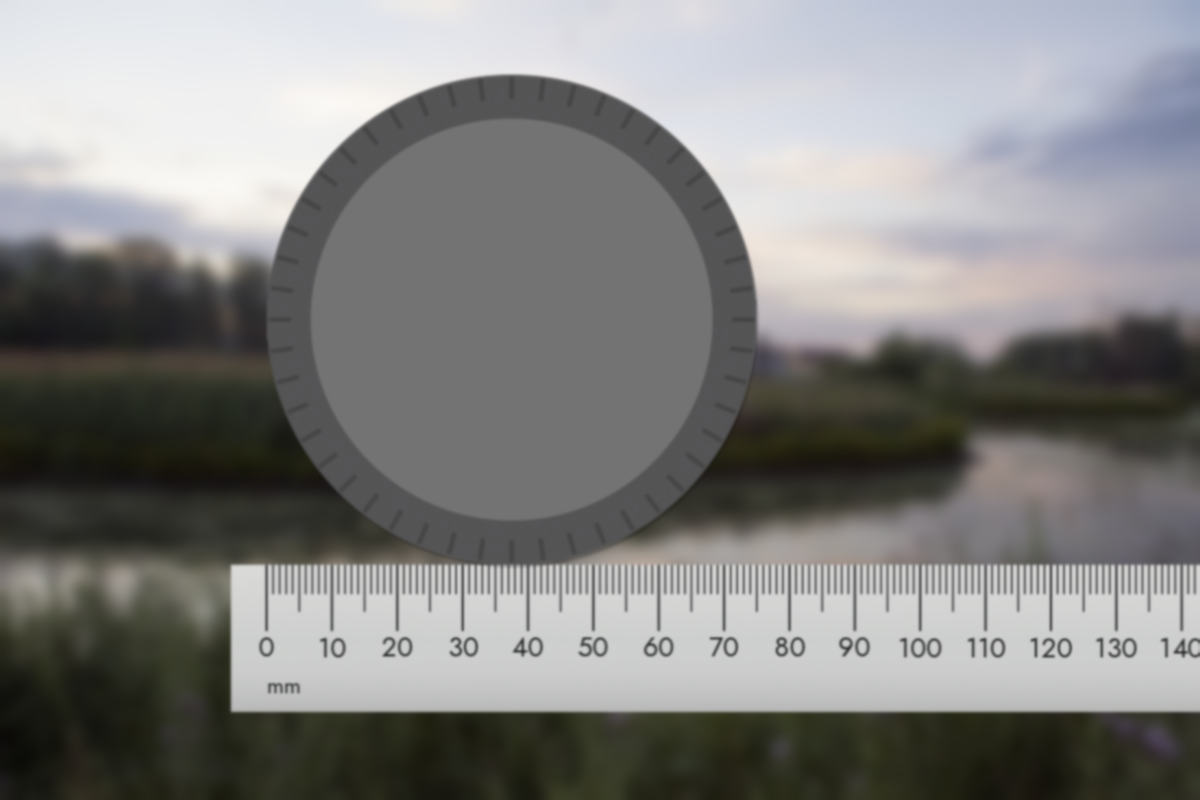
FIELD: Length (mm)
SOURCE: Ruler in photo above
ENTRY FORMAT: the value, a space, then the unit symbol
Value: 75 mm
